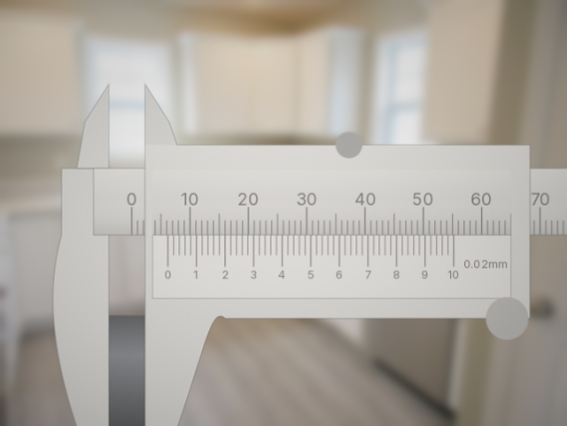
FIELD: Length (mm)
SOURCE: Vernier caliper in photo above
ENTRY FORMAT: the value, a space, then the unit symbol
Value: 6.2 mm
